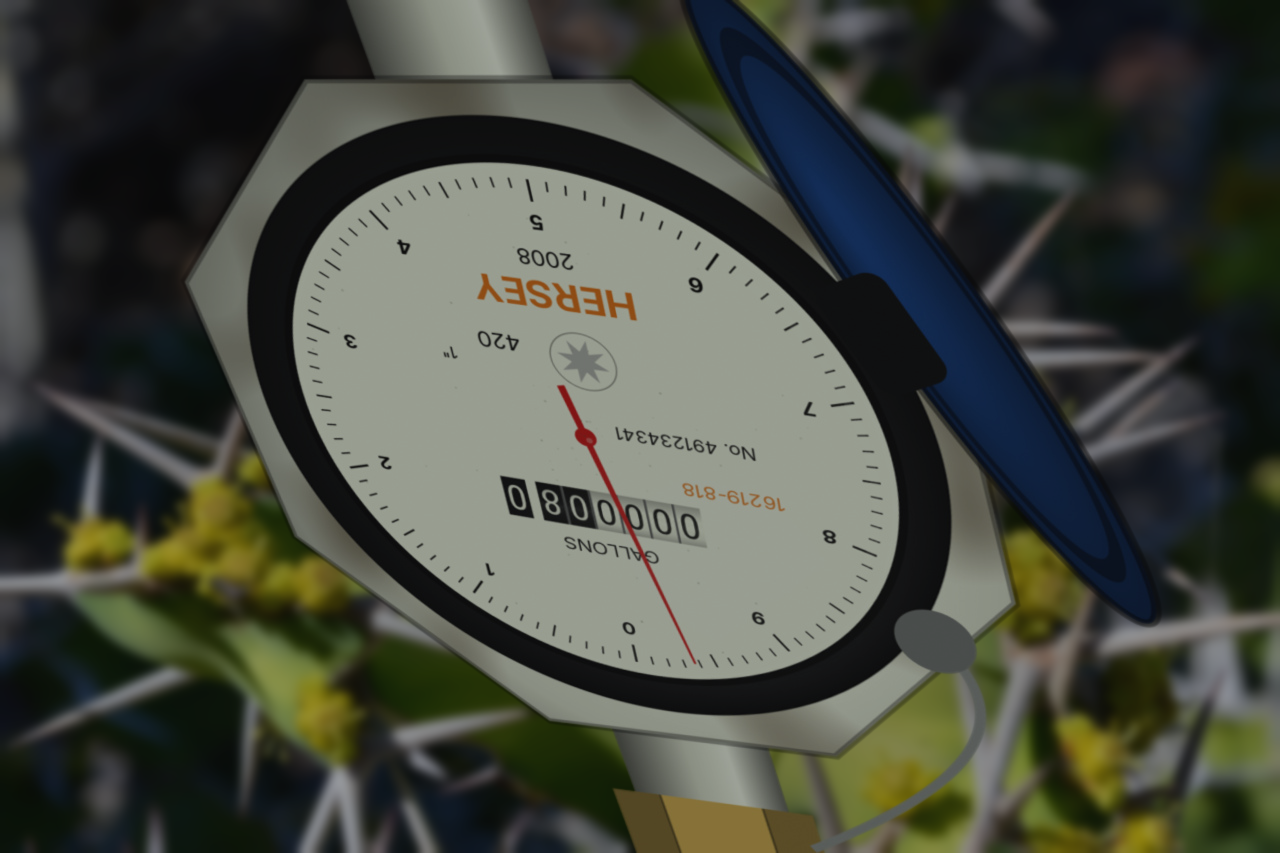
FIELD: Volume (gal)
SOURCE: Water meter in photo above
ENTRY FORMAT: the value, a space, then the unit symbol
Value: 79.6 gal
